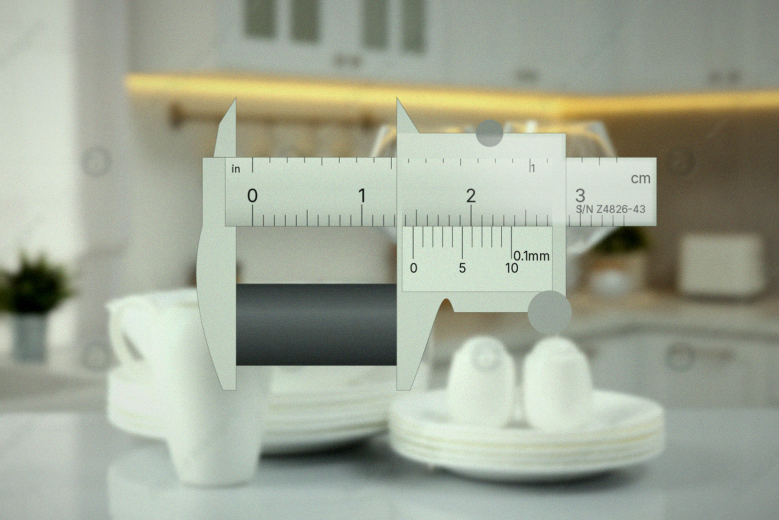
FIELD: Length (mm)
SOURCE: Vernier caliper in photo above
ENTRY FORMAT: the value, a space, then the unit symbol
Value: 14.7 mm
